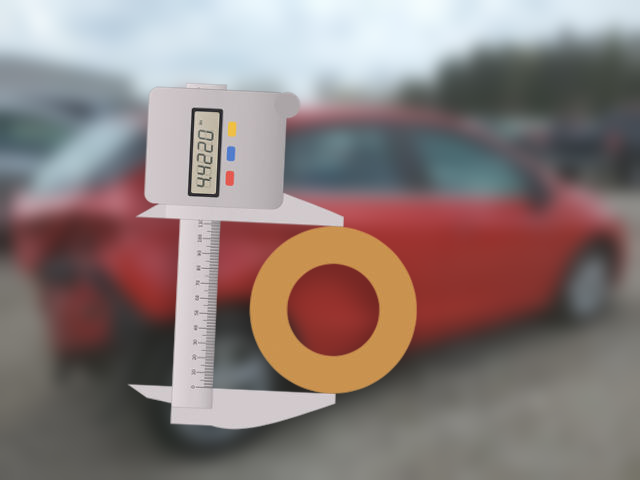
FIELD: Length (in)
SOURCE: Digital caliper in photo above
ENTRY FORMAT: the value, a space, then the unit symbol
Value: 4.4220 in
